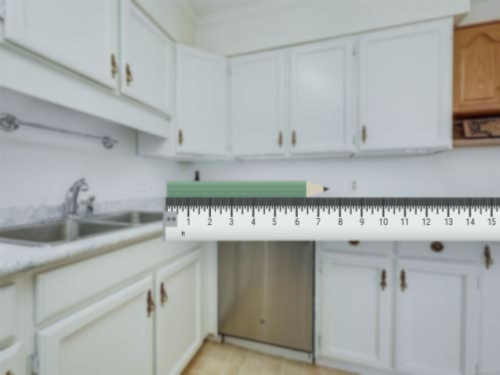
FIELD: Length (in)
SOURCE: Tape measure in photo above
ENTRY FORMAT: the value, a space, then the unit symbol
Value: 7.5 in
